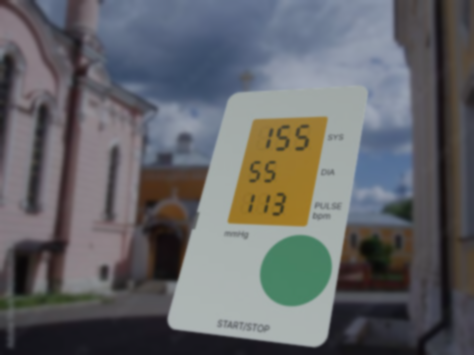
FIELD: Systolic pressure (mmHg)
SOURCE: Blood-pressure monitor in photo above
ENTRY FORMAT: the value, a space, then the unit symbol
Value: 155 mmHg
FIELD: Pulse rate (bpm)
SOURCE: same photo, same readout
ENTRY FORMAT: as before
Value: 113 bpm
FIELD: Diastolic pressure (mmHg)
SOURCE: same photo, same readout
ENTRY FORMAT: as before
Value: 55 mmHg
